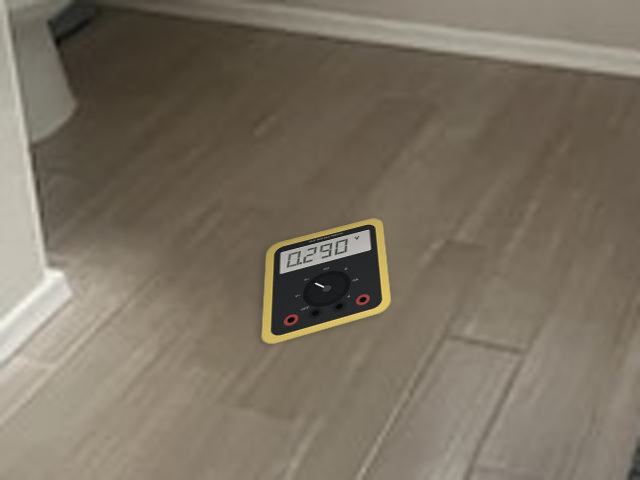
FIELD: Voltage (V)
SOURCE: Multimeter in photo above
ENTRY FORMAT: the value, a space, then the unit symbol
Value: 0.290 V
